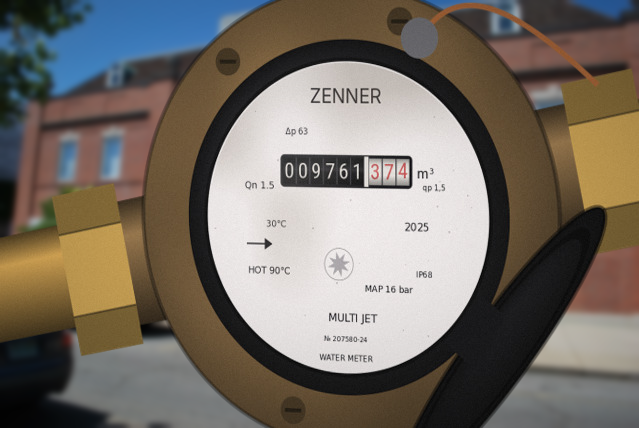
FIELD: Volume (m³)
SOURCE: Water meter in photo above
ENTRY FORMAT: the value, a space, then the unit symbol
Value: 9761.374 m³
